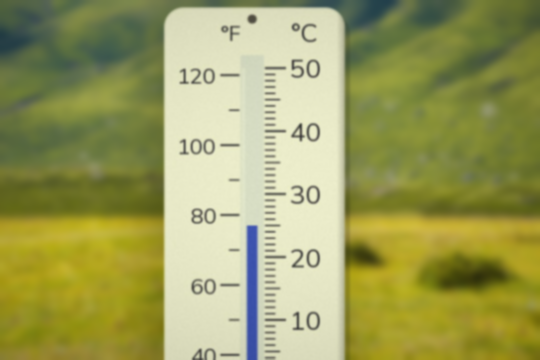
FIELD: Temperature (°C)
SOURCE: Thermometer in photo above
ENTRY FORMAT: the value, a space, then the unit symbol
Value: 25 °C
